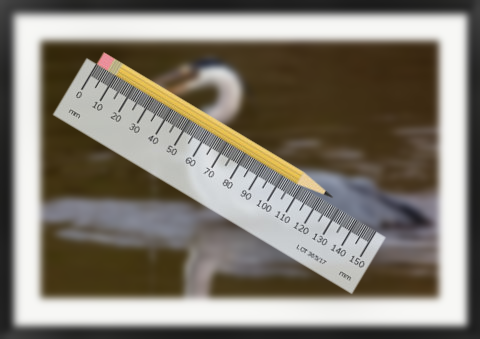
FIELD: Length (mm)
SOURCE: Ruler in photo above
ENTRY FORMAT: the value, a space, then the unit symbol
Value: 125 mm
